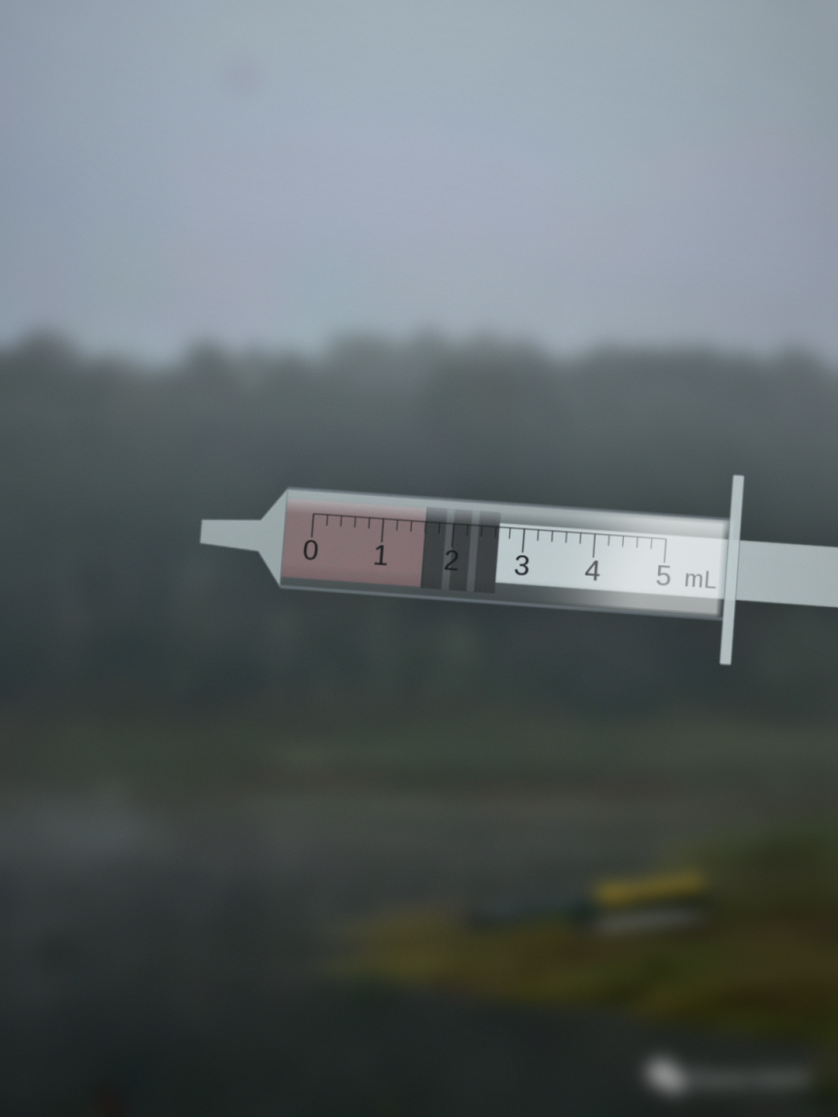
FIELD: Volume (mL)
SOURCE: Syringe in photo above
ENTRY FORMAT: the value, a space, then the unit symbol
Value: 1.6 mL
